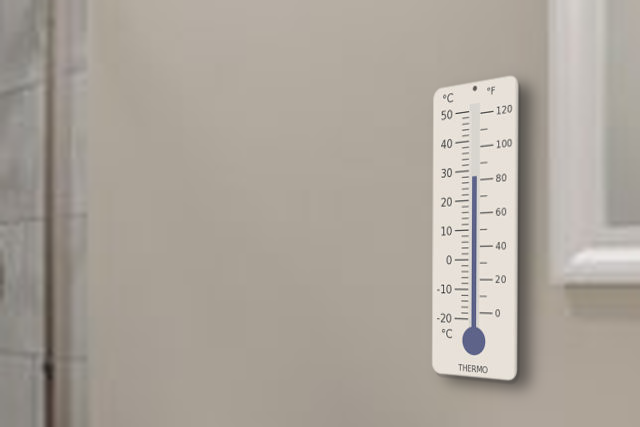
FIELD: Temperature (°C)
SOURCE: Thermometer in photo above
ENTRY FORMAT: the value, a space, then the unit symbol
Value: 28 °C
